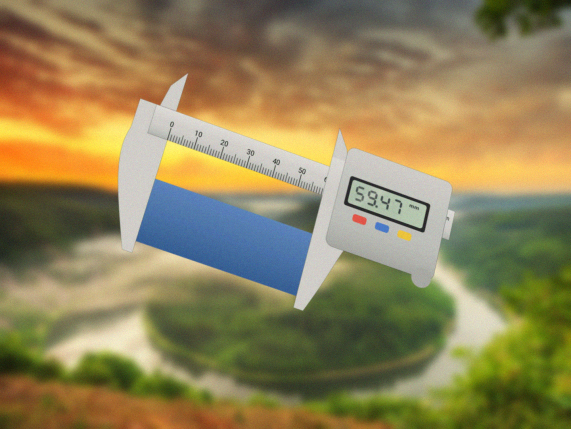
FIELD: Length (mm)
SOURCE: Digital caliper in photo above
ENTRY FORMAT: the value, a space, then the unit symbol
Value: 59.47 mm
